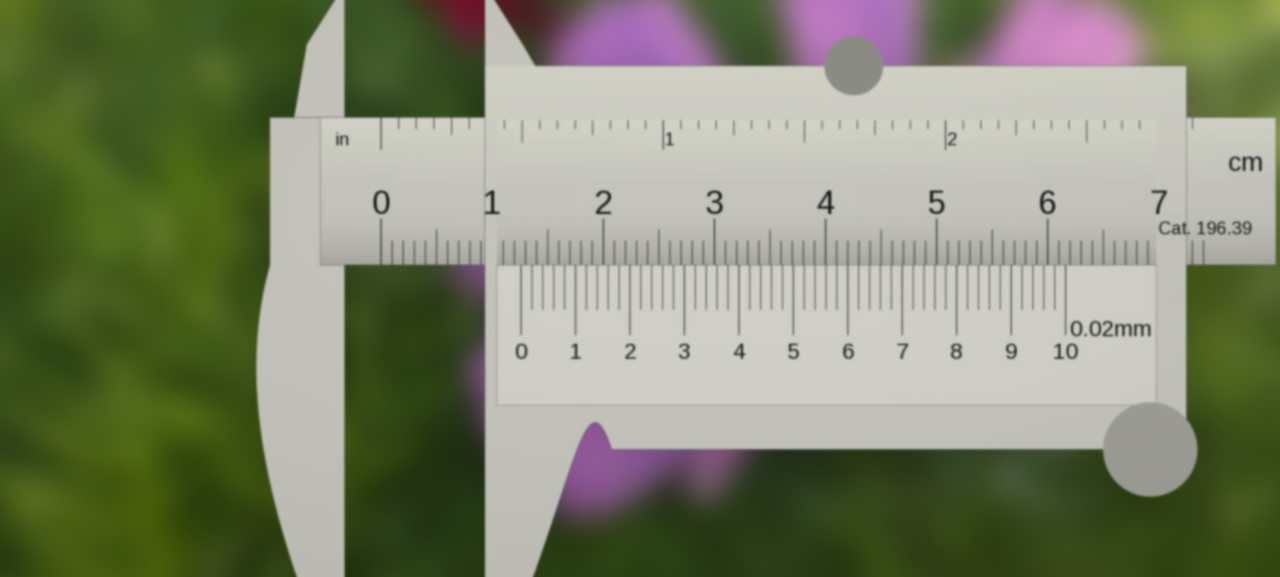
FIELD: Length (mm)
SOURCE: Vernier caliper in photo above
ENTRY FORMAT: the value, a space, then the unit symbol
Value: 12.6 mm
